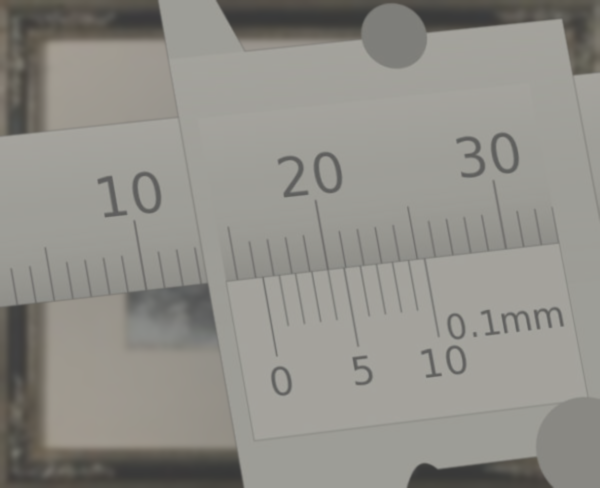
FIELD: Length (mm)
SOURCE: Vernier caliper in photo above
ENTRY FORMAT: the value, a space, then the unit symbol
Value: 16.4 mm
